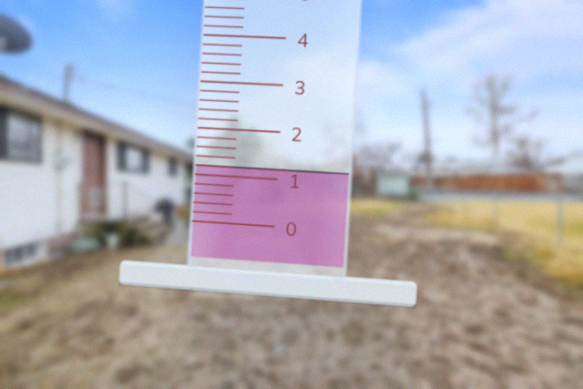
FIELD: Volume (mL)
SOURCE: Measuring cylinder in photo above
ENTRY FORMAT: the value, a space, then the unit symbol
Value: 1.2 mL
